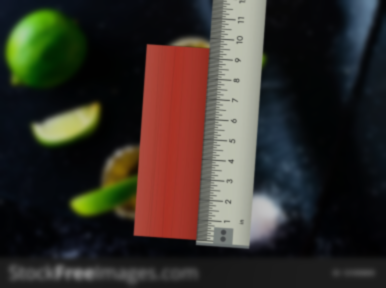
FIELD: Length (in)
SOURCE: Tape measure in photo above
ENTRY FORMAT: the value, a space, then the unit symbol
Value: 9.5 in
